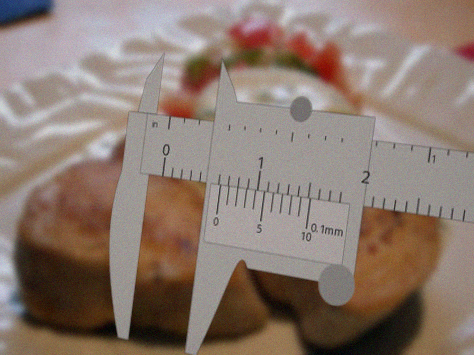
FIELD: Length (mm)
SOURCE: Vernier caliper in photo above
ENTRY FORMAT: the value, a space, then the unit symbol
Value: 6.2 mm
